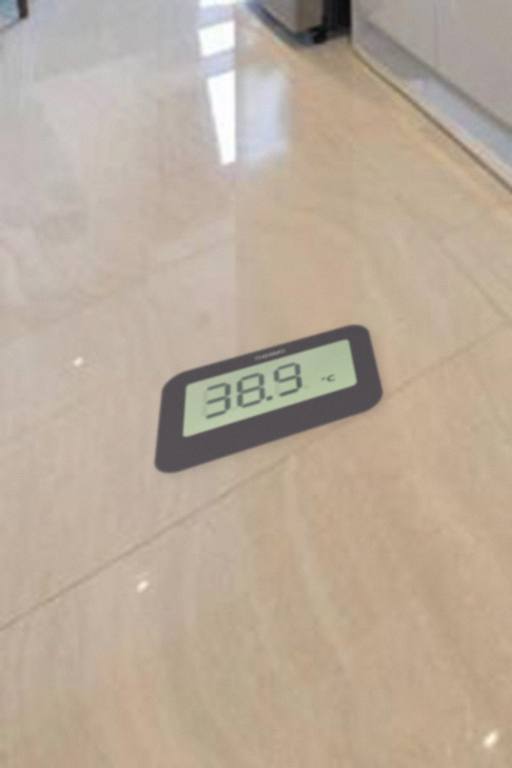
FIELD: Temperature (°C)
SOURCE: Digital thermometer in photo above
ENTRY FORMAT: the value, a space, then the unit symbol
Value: 38.9 °C
